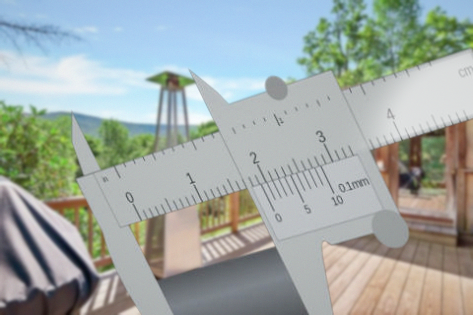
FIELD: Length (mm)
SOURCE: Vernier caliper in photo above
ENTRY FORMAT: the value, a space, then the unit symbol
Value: 19.2 mm
